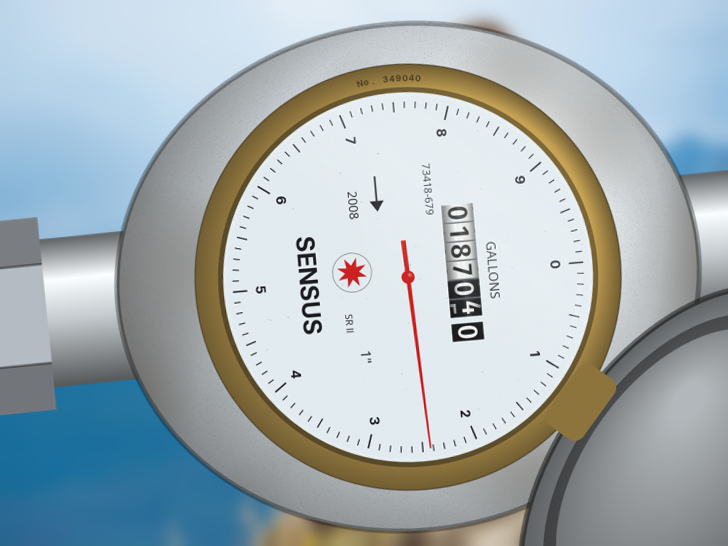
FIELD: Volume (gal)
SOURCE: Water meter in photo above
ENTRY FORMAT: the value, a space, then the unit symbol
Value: 187042.4 gal
